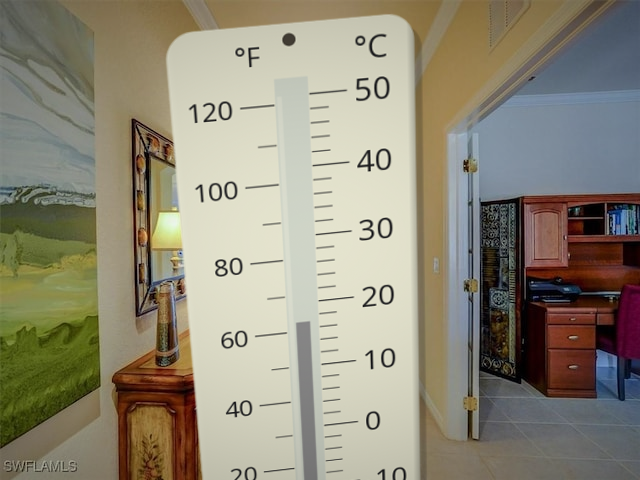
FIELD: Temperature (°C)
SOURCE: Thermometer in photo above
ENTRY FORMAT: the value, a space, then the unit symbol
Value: 17 °C
